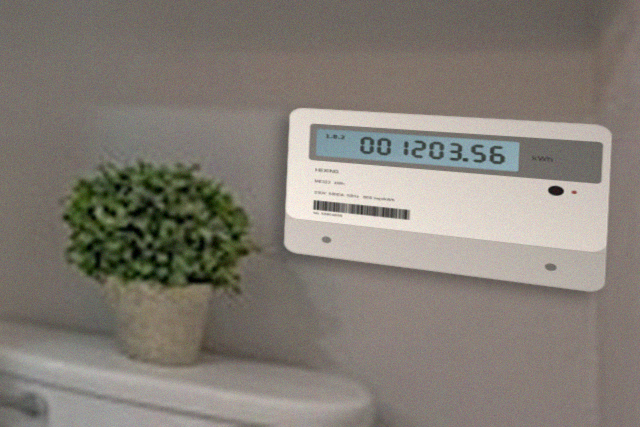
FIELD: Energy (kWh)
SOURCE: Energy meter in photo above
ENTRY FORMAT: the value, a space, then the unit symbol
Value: 1203.56 kWh
